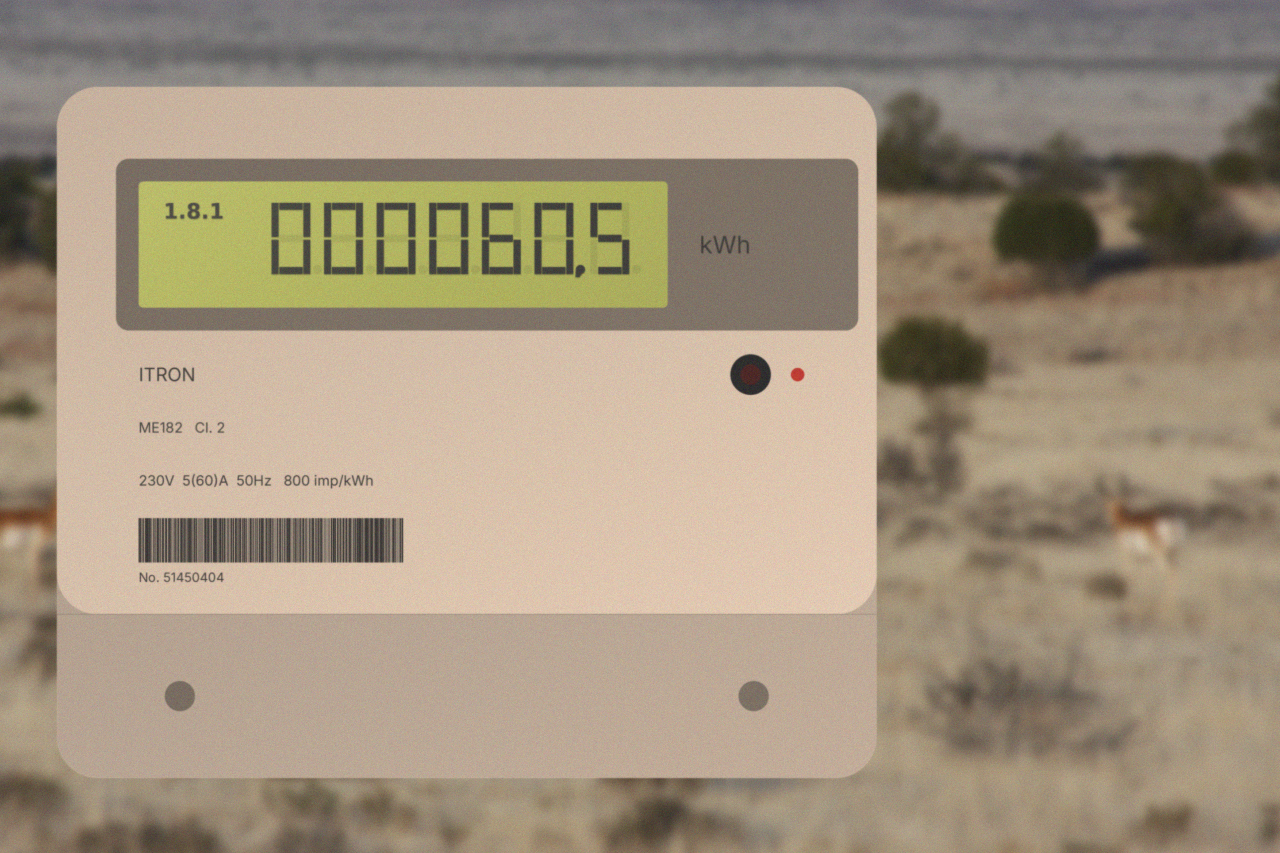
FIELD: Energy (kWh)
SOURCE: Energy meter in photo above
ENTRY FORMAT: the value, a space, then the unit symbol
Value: 60.5 kWh
